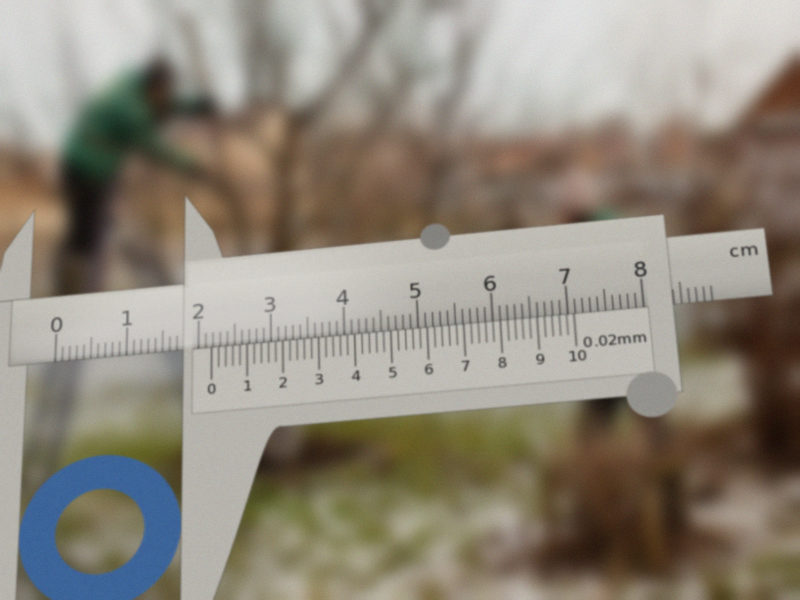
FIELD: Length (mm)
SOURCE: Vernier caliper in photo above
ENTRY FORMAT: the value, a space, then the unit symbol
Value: 21.8 mm
